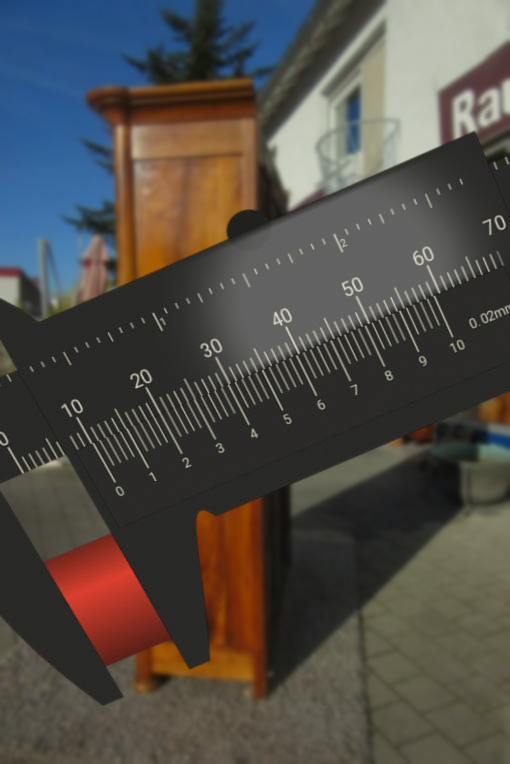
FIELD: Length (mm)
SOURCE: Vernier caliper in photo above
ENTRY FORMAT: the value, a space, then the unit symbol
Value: 10.2 mm
